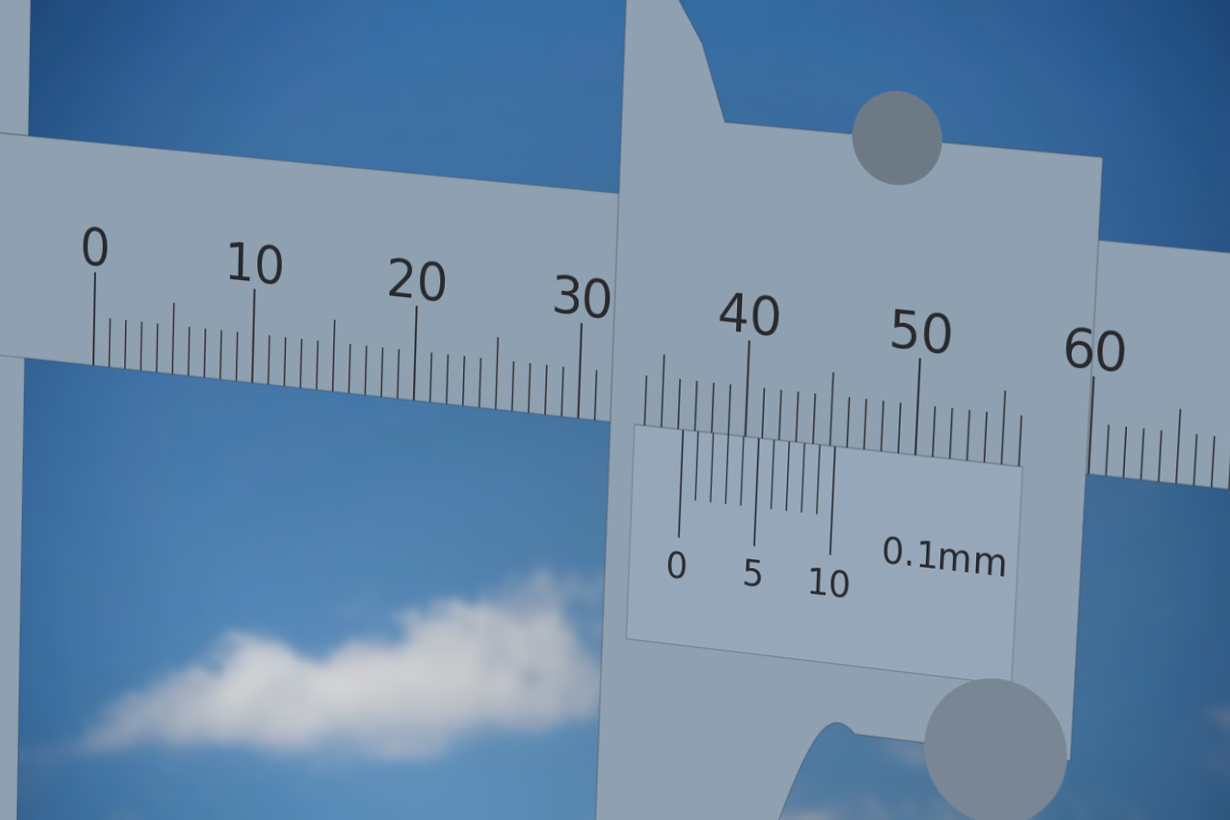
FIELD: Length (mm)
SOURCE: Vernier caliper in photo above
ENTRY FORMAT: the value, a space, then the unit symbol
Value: 36.3 mm
